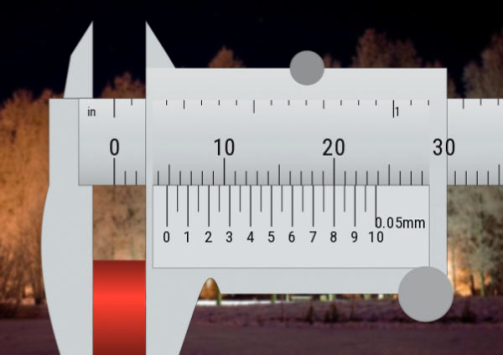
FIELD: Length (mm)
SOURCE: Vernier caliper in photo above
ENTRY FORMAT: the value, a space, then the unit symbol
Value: 4.8 mm
